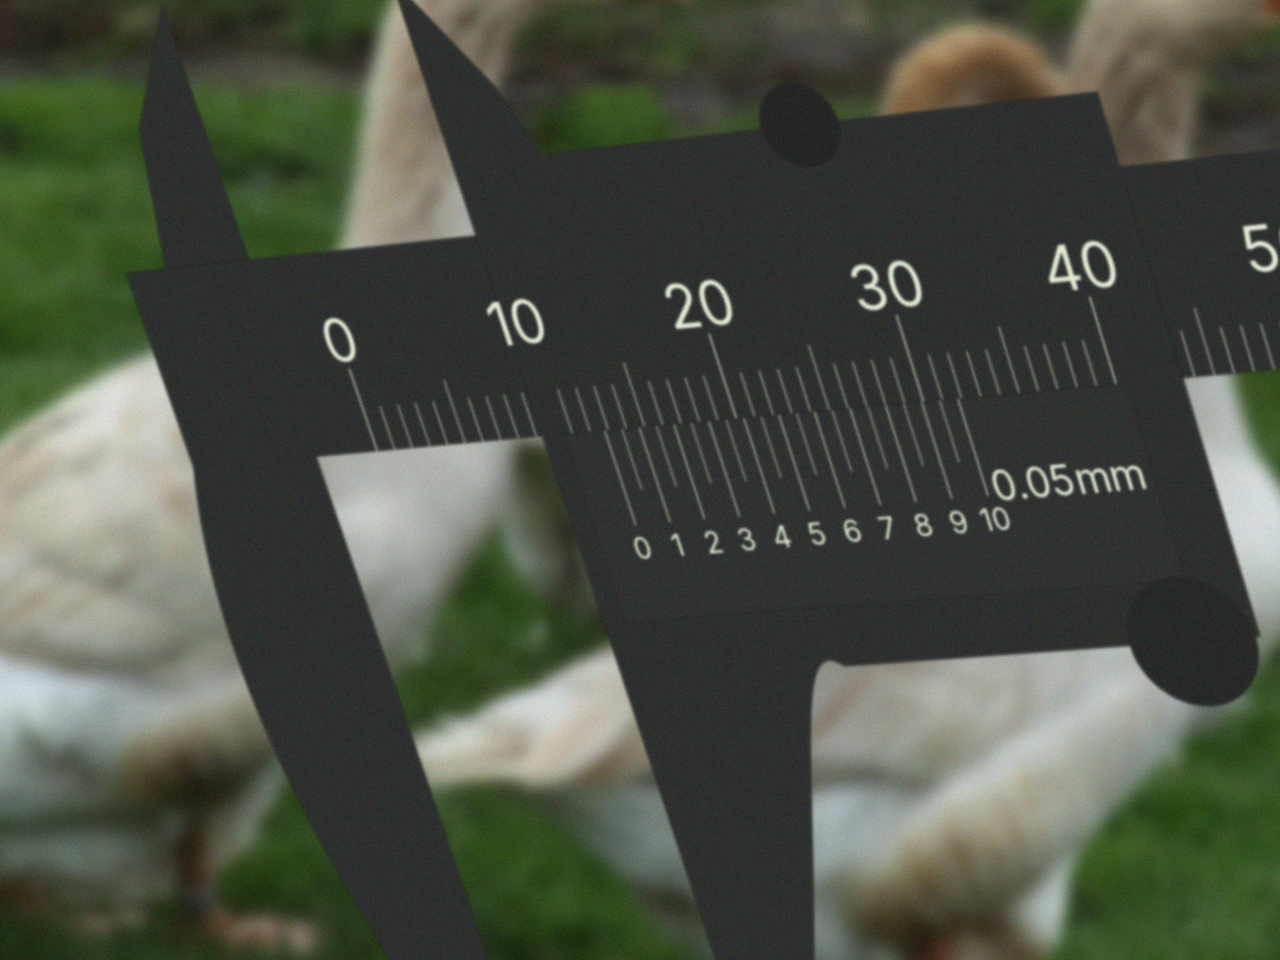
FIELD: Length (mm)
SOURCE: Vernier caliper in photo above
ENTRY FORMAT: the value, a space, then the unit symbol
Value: 12.8 mm
